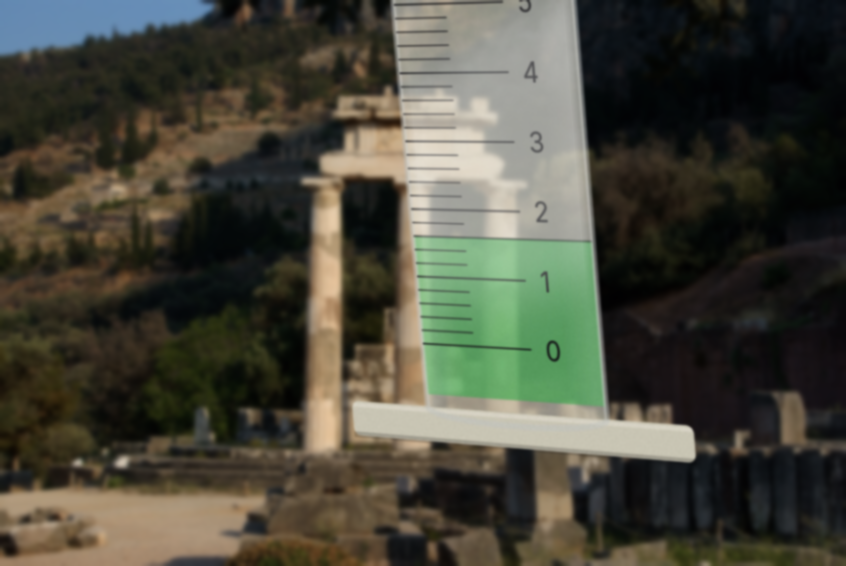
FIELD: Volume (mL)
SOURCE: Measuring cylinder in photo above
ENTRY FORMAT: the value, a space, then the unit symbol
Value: 1.6 mL
